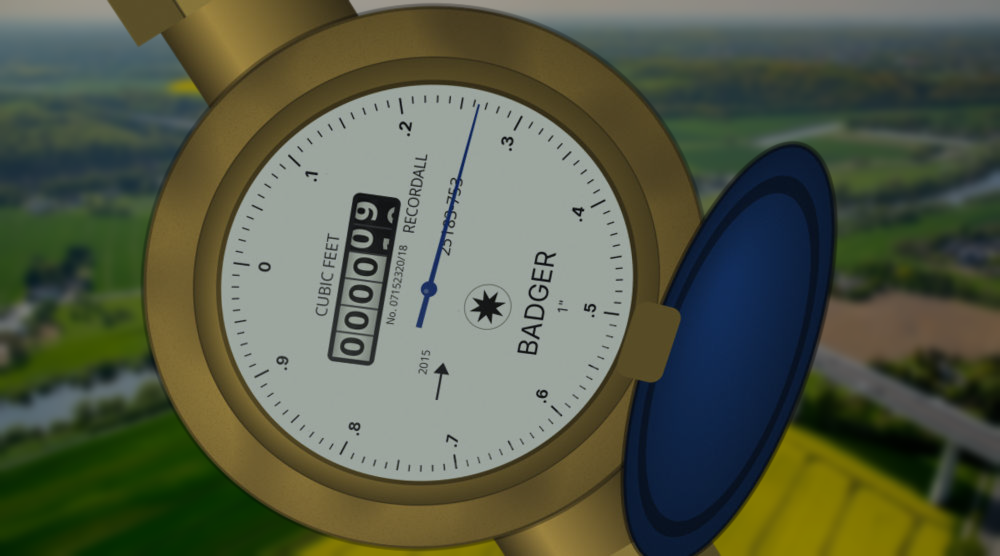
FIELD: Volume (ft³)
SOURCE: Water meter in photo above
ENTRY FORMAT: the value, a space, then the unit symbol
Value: 9.26 ft³
